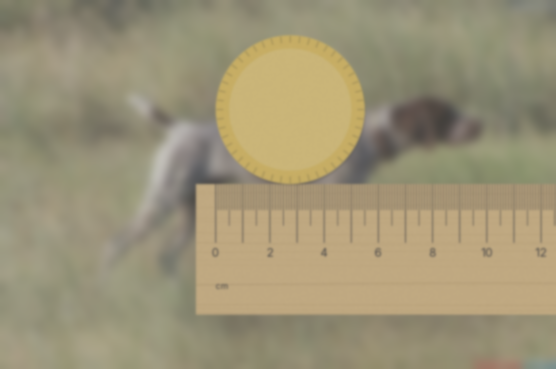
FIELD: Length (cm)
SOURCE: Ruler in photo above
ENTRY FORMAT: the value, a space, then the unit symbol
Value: 5.5 cm
